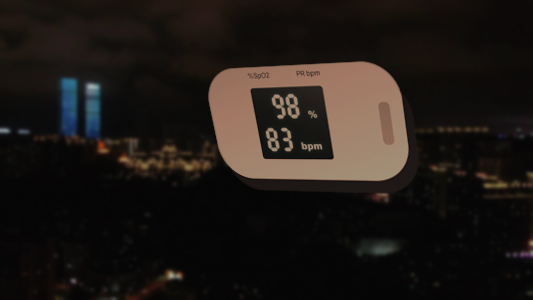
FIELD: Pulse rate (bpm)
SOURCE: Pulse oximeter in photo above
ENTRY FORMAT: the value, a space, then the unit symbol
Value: 83 bpm
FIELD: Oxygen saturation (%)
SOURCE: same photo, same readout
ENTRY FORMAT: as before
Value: 98 %
